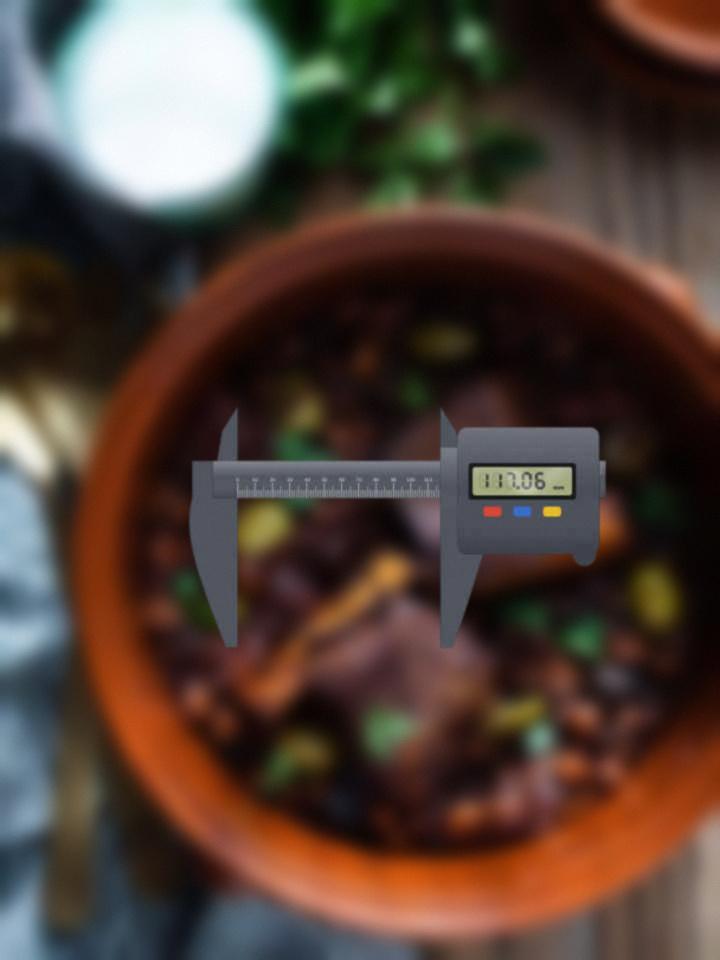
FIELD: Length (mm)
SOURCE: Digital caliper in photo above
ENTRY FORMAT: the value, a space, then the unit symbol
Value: 117.06 mm
